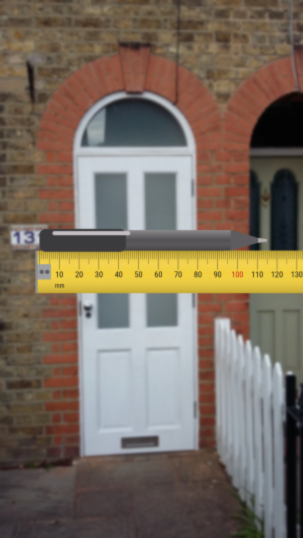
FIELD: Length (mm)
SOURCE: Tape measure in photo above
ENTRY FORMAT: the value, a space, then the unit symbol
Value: 115 mm
